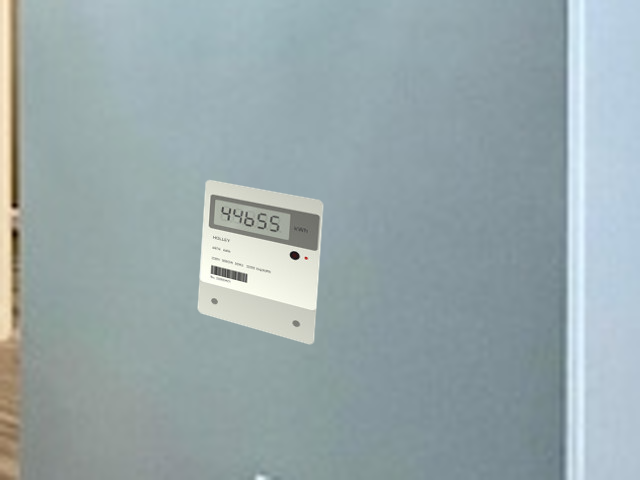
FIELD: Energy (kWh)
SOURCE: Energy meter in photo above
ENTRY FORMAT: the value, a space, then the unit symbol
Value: 44655 kWh
